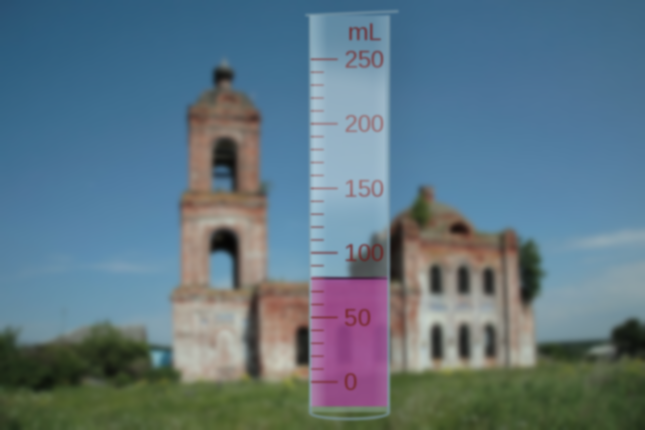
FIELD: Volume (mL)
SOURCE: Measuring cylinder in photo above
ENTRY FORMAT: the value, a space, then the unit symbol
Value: 80 mL
